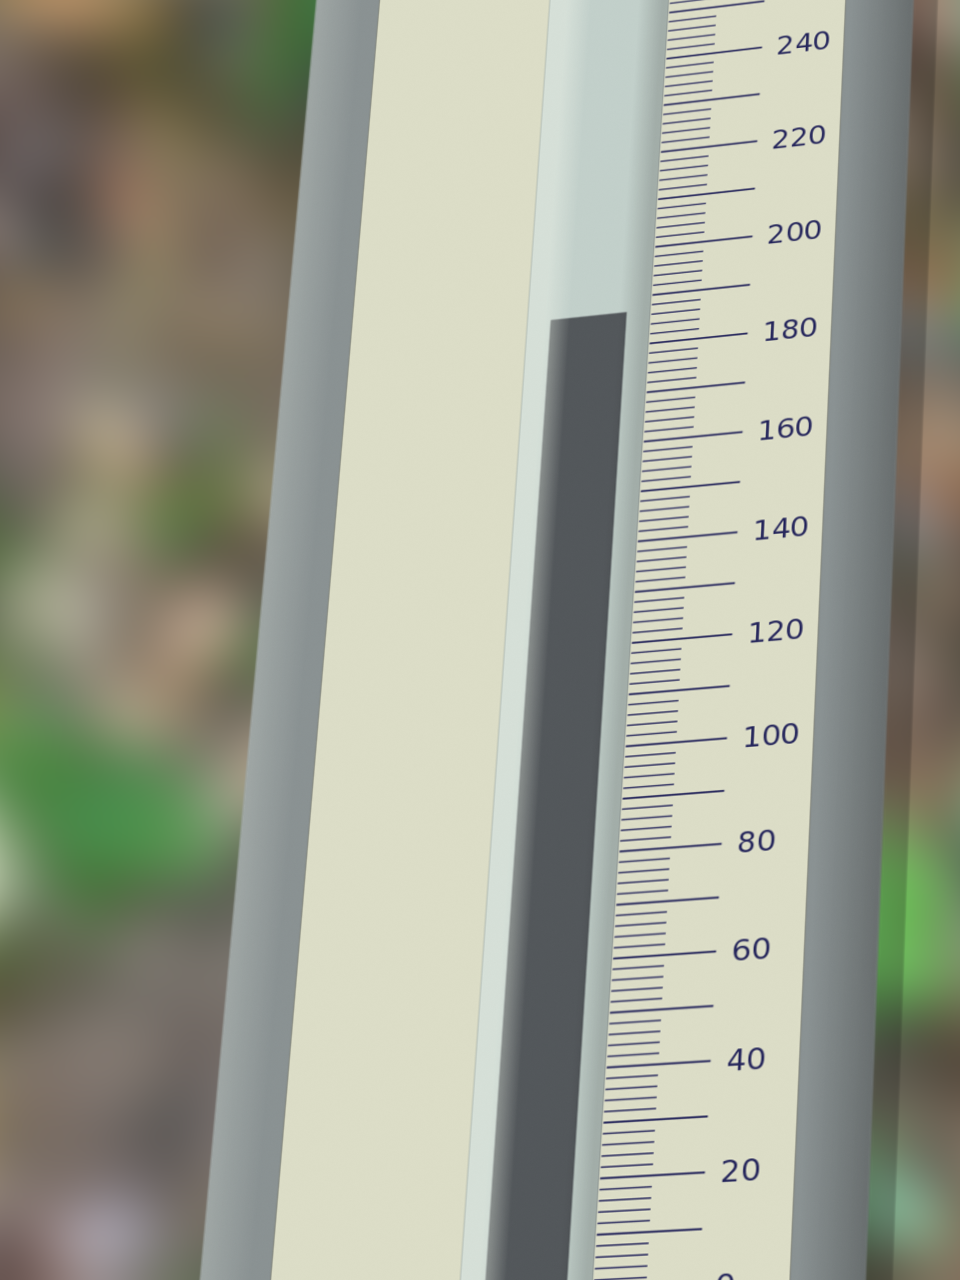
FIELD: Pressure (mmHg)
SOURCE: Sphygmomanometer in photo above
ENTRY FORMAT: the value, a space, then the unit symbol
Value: 187 mmHg
